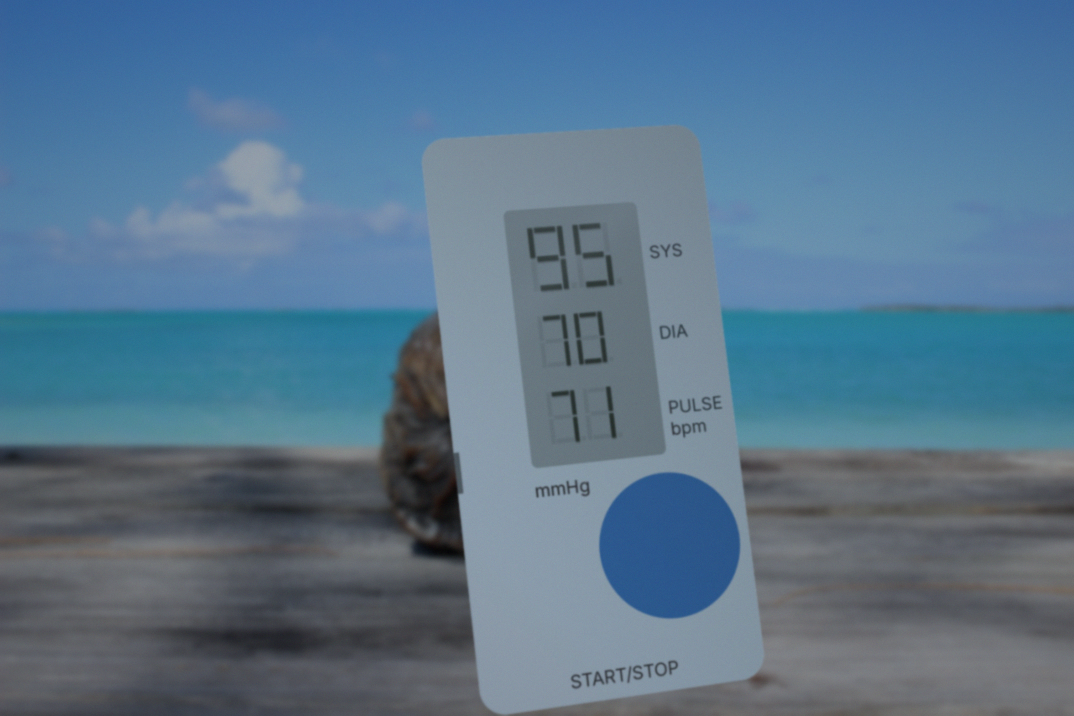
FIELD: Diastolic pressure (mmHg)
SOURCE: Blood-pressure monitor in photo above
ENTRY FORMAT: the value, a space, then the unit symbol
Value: 70 mmHg
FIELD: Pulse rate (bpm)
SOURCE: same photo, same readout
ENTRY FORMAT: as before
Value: 71 bpm
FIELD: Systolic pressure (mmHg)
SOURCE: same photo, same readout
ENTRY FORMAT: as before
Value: 95 mmHg
